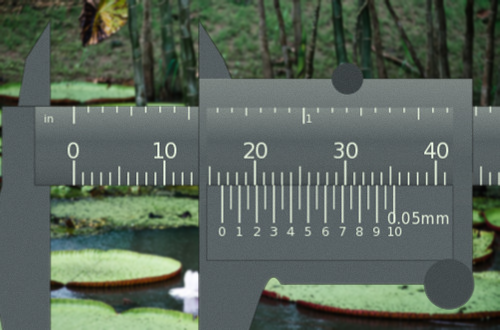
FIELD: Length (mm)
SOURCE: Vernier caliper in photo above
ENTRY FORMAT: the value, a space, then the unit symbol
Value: 16.4 mm
